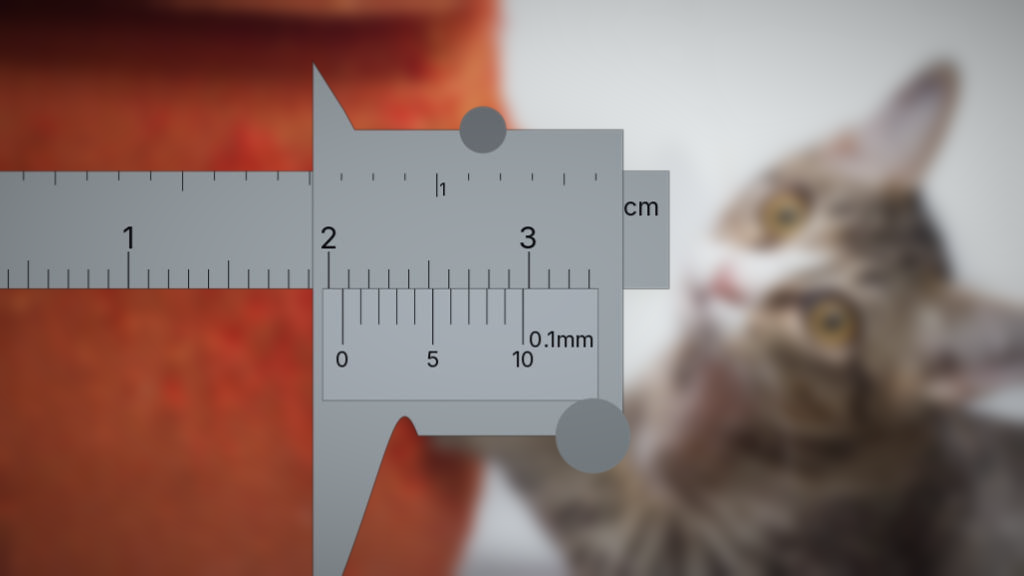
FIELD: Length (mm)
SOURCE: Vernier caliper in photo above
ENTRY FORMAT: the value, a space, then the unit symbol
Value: 20.7 mm
